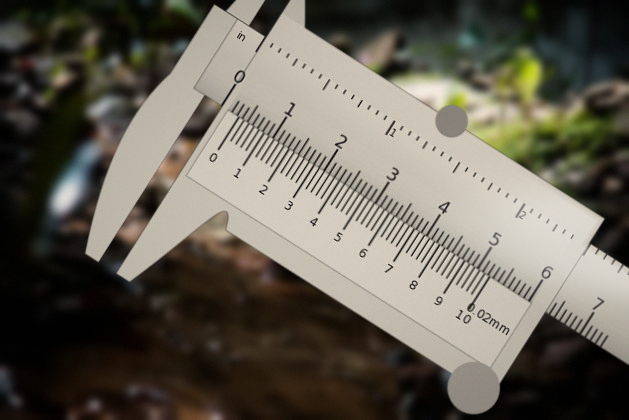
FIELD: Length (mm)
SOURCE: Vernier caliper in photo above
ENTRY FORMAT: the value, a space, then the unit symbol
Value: 3.4 mm
